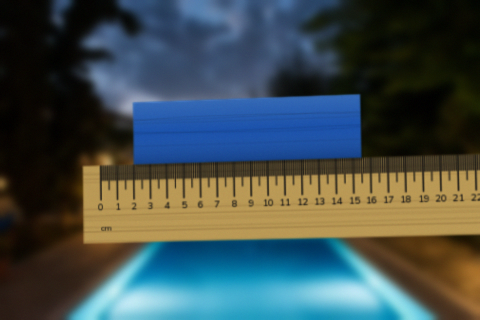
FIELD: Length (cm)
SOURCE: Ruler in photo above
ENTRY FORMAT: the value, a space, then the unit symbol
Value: 13.5 cm
